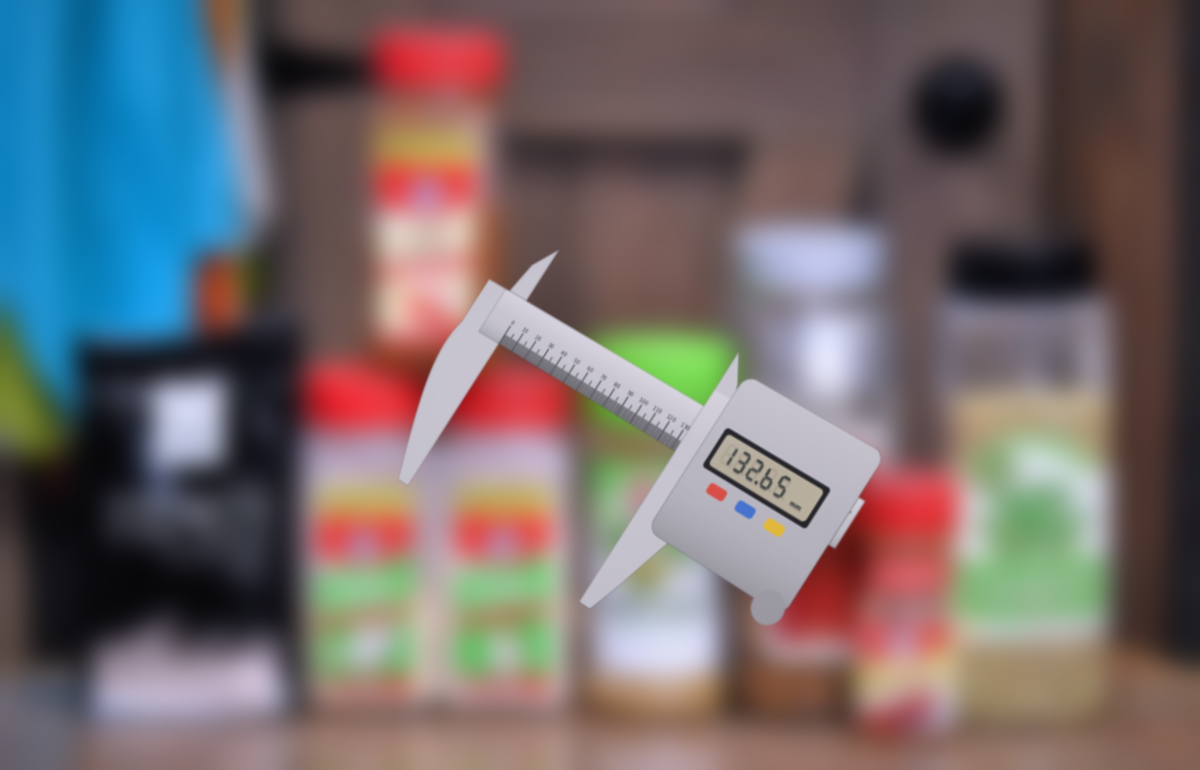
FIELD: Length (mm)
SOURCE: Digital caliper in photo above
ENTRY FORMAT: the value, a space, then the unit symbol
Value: 132.65 mm
